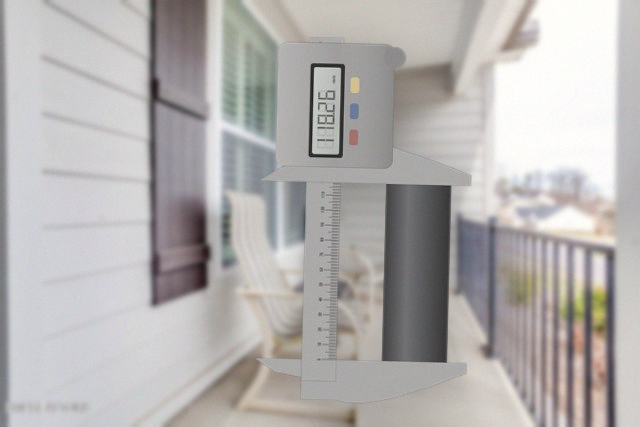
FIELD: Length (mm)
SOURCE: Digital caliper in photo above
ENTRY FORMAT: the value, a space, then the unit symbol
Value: 118.26 mm
